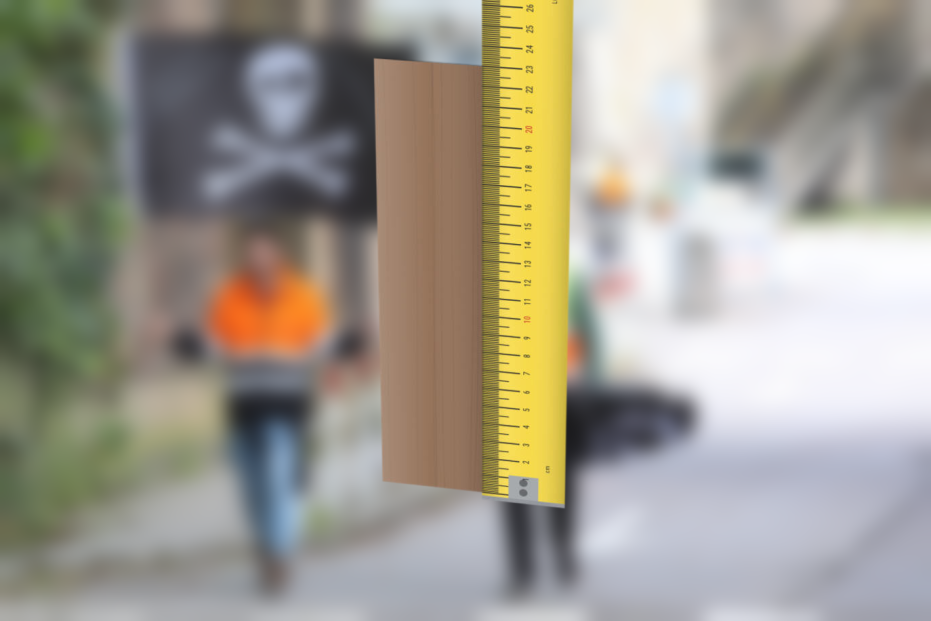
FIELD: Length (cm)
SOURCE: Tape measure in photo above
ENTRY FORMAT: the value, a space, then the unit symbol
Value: 23 cm
